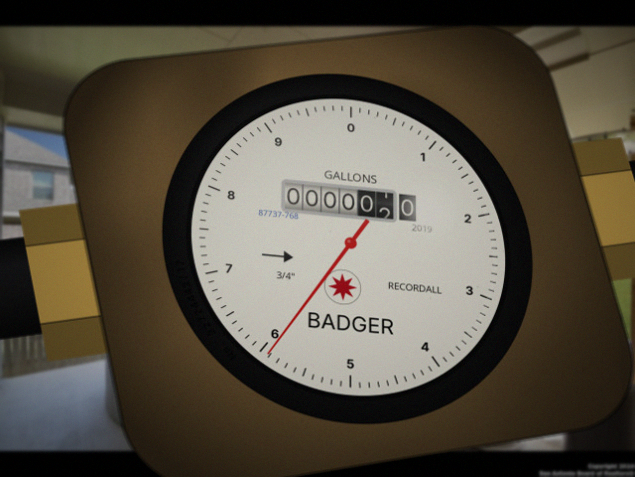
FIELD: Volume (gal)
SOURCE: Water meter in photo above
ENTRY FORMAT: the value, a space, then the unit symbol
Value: 15.9 gal
